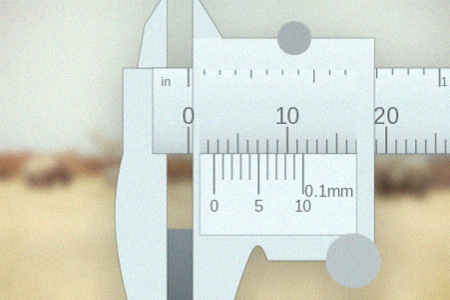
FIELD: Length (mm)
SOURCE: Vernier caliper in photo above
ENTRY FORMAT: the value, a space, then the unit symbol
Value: 2.6 mm
